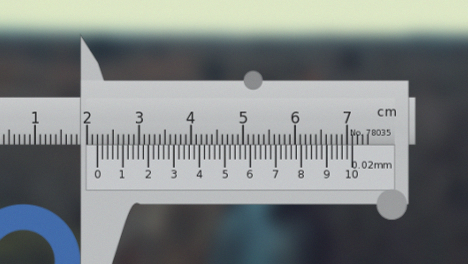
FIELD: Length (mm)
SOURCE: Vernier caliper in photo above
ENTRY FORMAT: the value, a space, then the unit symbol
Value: 22.0 mm
